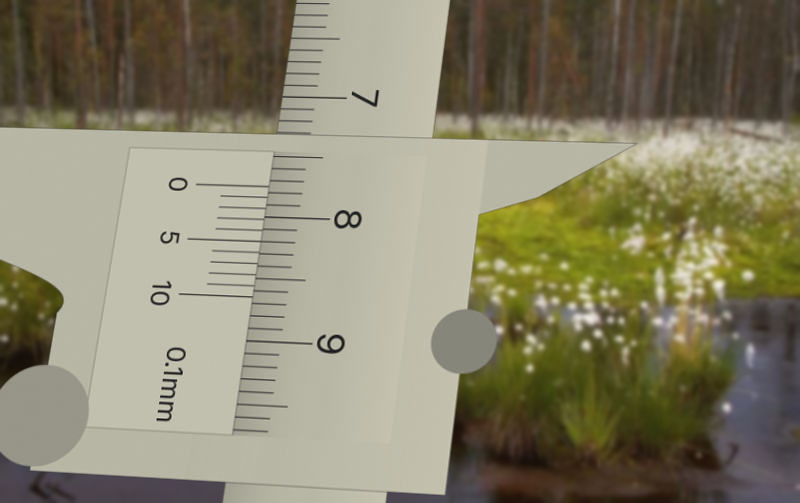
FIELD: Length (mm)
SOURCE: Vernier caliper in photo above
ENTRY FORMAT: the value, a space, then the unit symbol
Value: 77.5 mm
